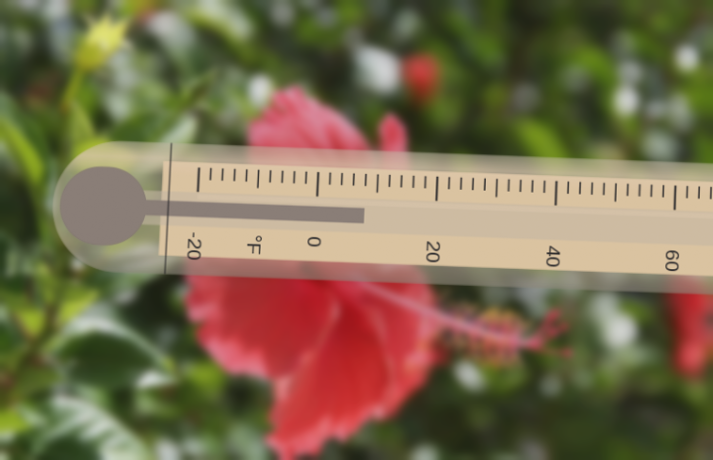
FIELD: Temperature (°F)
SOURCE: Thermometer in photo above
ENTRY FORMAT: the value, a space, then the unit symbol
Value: 8 °F
